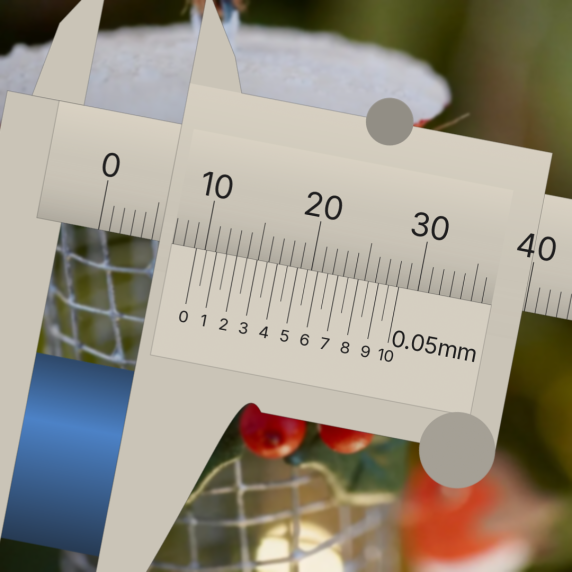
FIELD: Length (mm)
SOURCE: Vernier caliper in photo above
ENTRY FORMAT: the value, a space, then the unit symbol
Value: 9.2 mm
